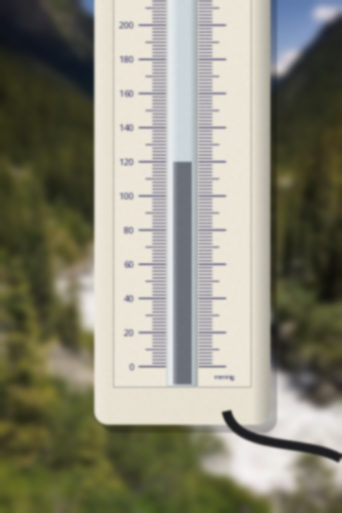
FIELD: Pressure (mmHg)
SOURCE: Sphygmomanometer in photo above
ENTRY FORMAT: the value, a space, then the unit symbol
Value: 120 mmHg
